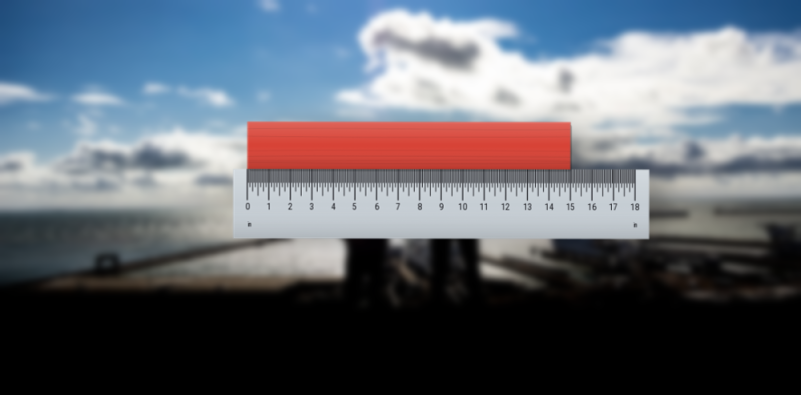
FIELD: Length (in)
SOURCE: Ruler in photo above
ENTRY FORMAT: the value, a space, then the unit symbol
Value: 15 in
